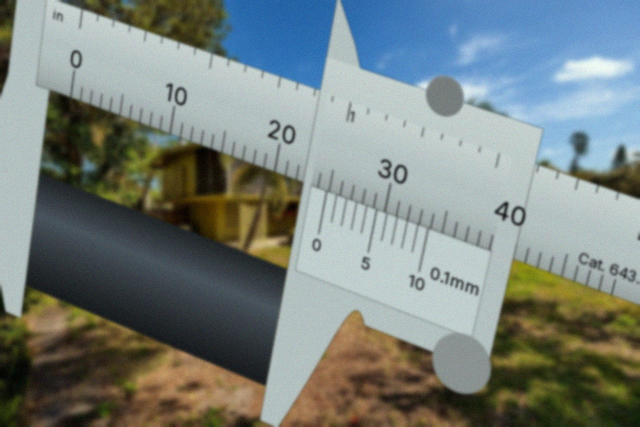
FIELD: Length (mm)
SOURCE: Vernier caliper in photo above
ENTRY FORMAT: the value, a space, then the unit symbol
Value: 24.8 mm
